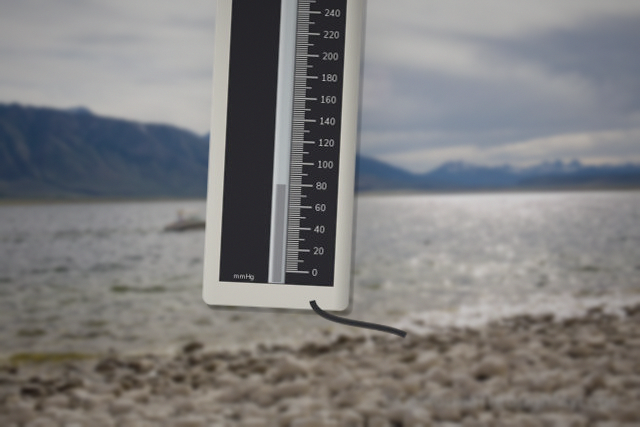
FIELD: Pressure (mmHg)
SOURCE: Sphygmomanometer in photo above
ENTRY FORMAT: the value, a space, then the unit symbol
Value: 80 mmHg
